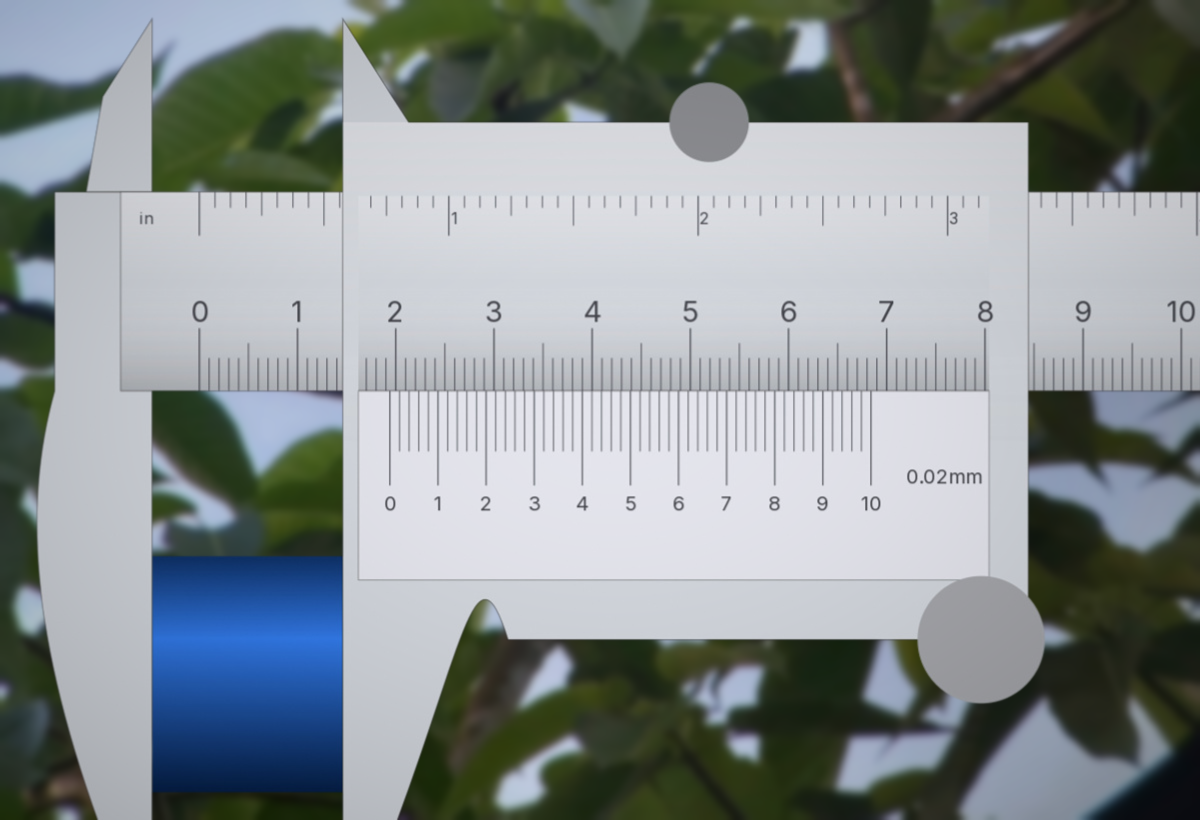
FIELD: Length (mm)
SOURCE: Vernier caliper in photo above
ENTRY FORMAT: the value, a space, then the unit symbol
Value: 19.4 mm
